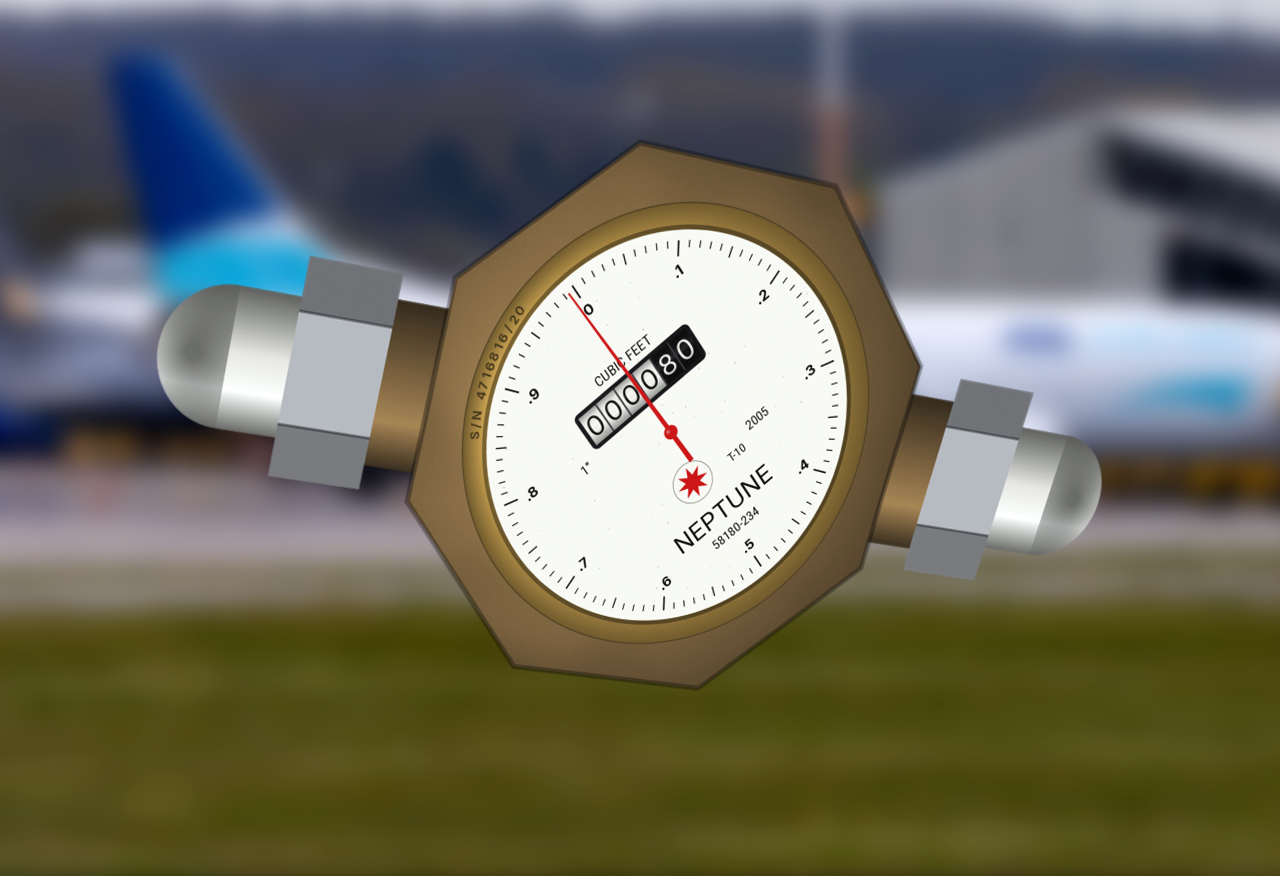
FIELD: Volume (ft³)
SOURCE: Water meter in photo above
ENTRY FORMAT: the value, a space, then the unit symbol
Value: 79.99 ft³
